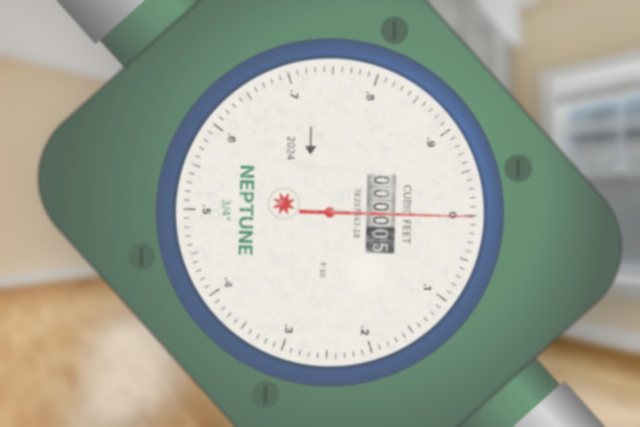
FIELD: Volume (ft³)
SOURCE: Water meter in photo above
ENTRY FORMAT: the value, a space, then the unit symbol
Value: 5.00 ft³
